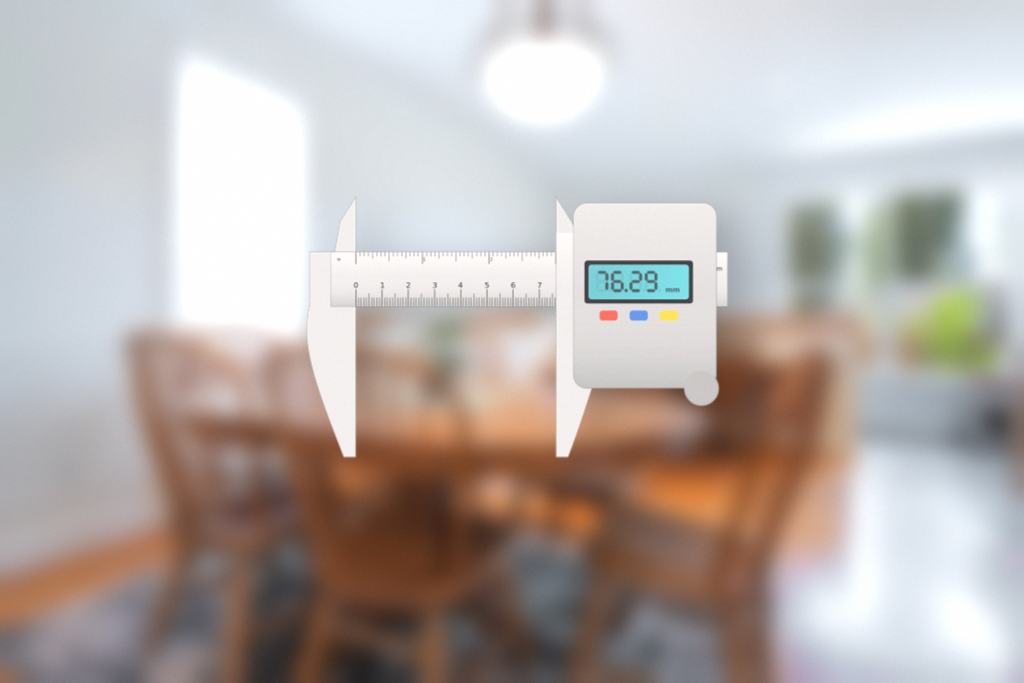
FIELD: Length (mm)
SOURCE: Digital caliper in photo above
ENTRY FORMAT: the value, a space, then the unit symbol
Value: 76.29 mm
